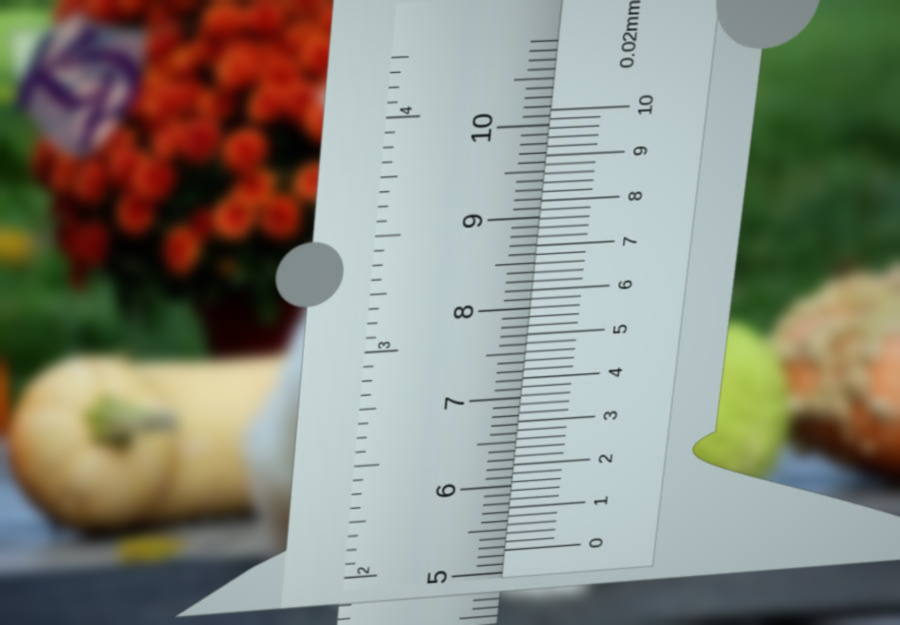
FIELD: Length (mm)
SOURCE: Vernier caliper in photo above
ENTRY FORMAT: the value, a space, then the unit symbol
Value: 52.6 mm
